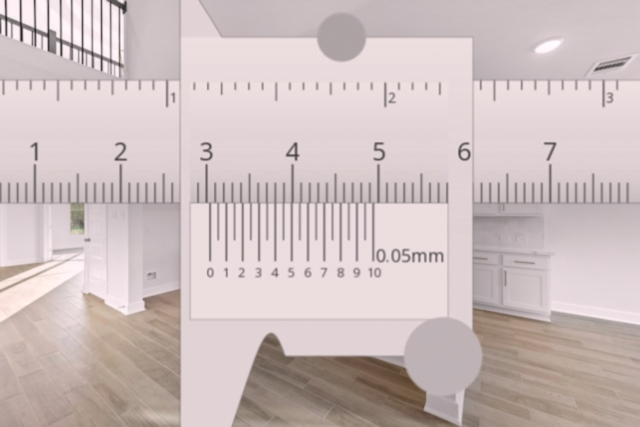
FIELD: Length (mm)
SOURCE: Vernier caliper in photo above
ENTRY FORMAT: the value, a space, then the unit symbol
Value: 30.4 mm
